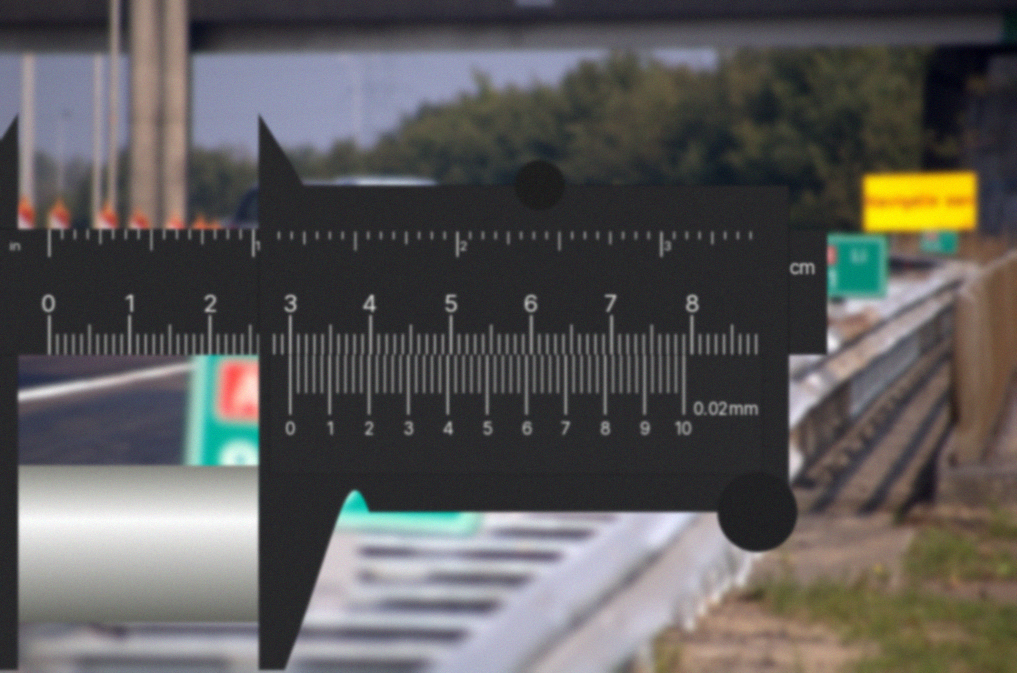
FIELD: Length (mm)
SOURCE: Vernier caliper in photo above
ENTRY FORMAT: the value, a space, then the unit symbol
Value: 30.0 mm
